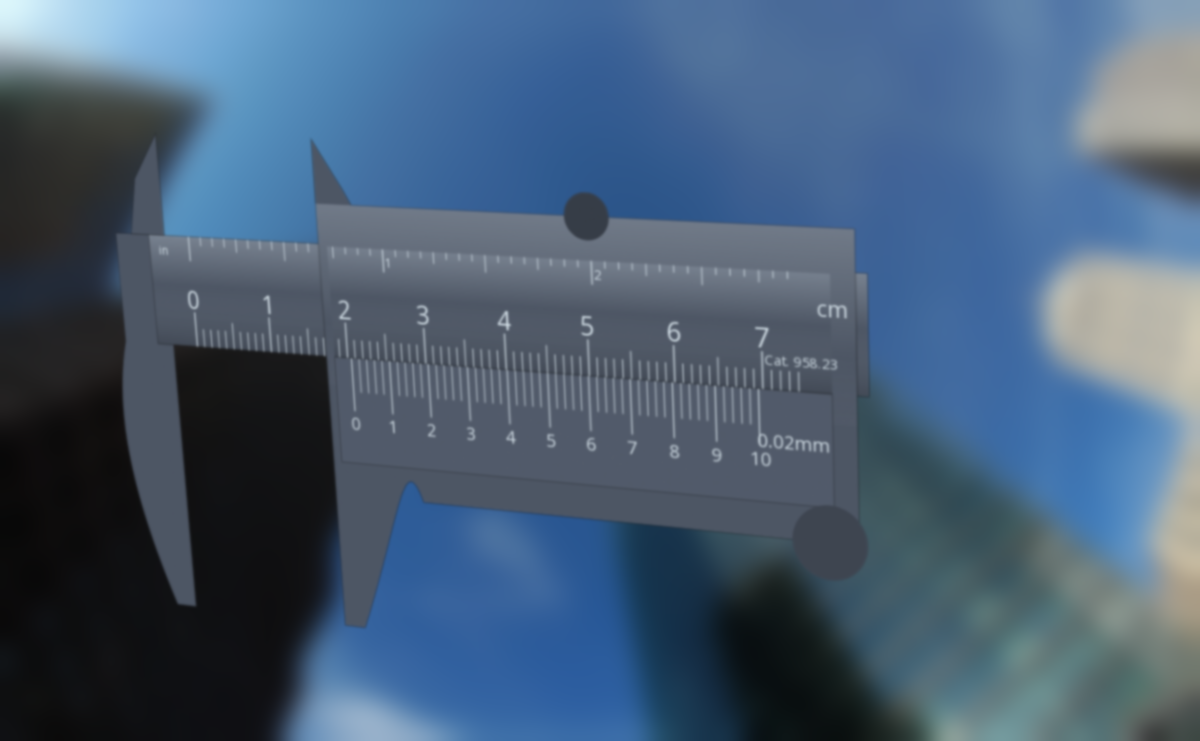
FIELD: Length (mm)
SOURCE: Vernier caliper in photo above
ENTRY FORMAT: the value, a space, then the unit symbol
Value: 20.5 mm
